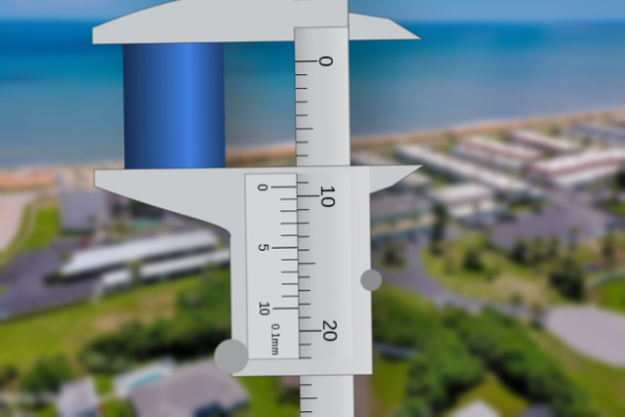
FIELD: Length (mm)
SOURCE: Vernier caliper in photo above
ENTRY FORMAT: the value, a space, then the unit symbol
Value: 9.3 mm
